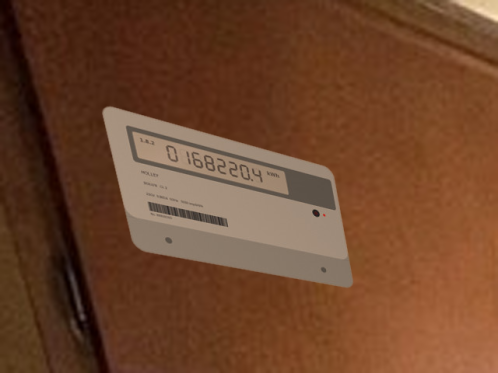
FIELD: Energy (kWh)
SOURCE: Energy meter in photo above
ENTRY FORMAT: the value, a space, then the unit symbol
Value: 168220.4 kWh
